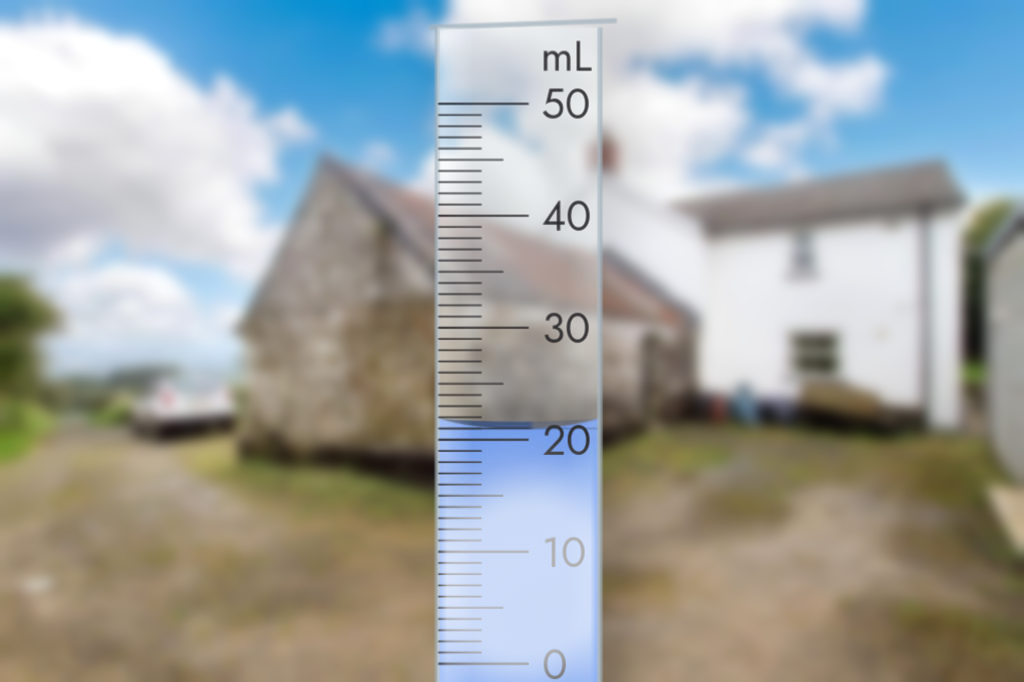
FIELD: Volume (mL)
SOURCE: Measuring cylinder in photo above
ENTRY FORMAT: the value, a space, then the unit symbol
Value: 21 mL
